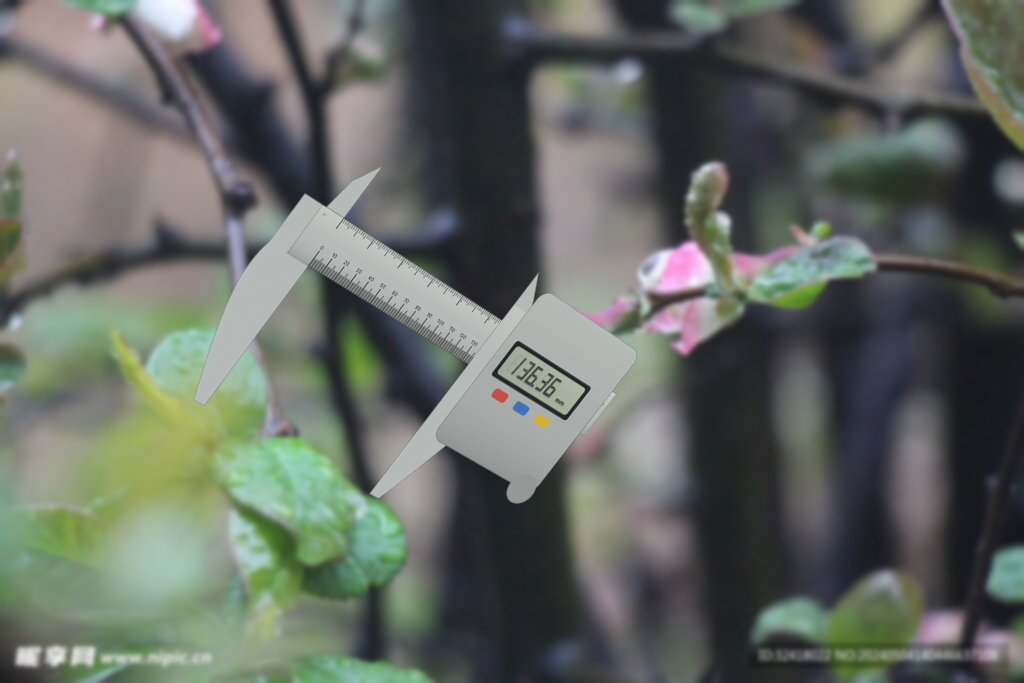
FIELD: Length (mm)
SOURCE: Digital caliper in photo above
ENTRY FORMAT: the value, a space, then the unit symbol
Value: 136.36 mm
